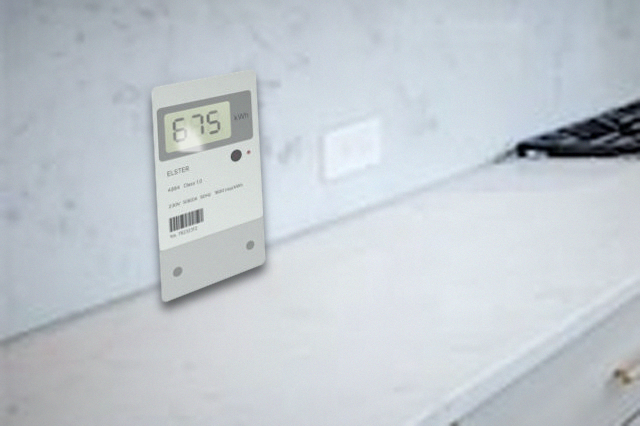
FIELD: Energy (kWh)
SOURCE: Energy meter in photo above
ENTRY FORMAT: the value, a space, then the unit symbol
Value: 675 kWh
